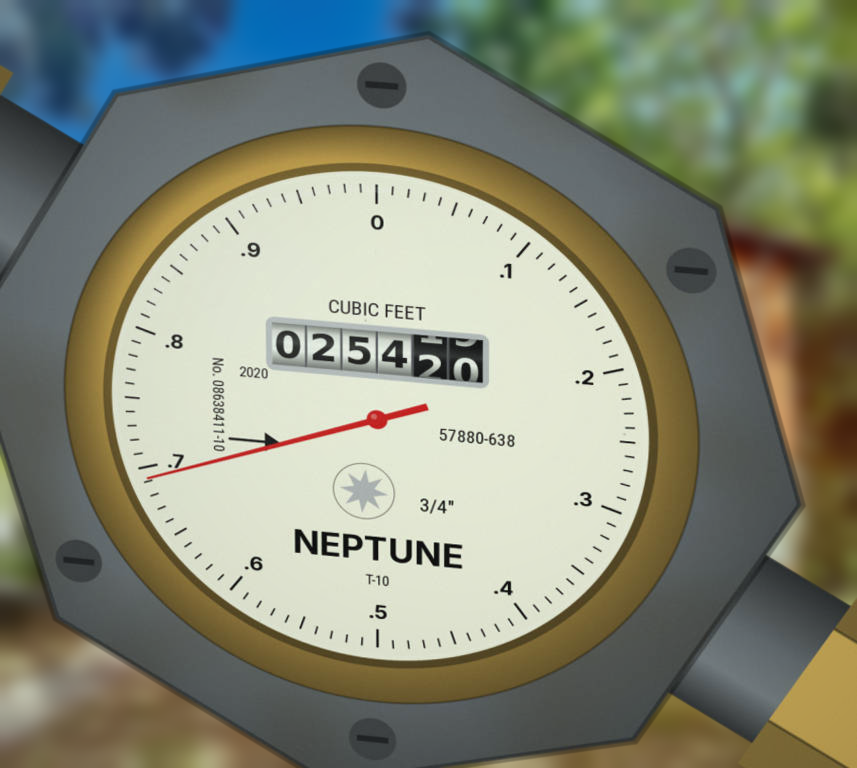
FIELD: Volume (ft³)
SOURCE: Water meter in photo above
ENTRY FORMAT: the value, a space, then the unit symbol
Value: 25419.69 ft³
